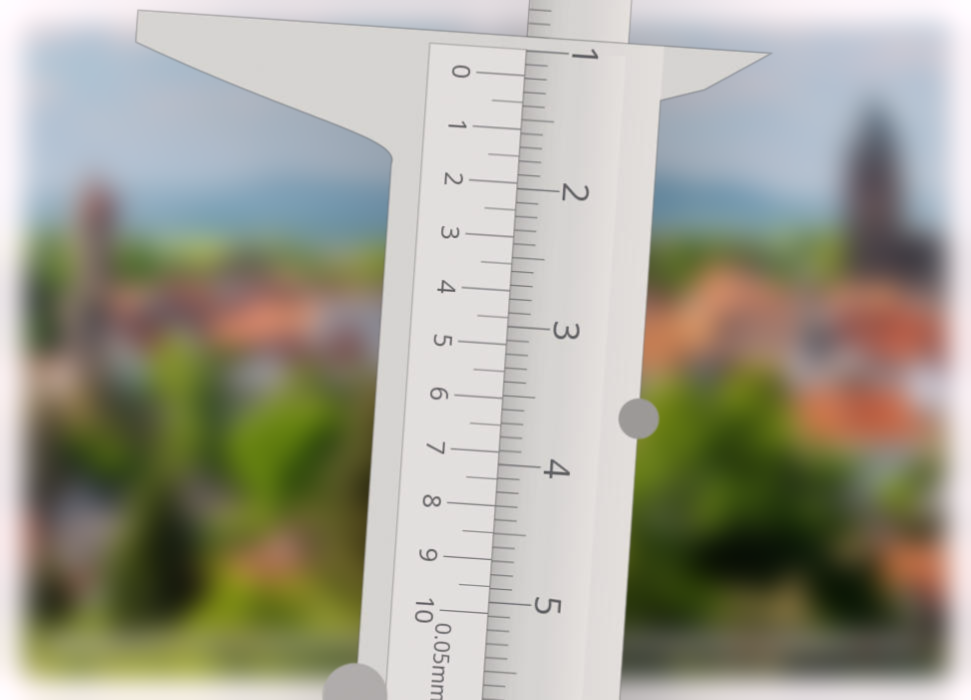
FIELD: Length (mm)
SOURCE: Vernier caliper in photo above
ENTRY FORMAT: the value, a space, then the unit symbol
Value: 11.8 mm
